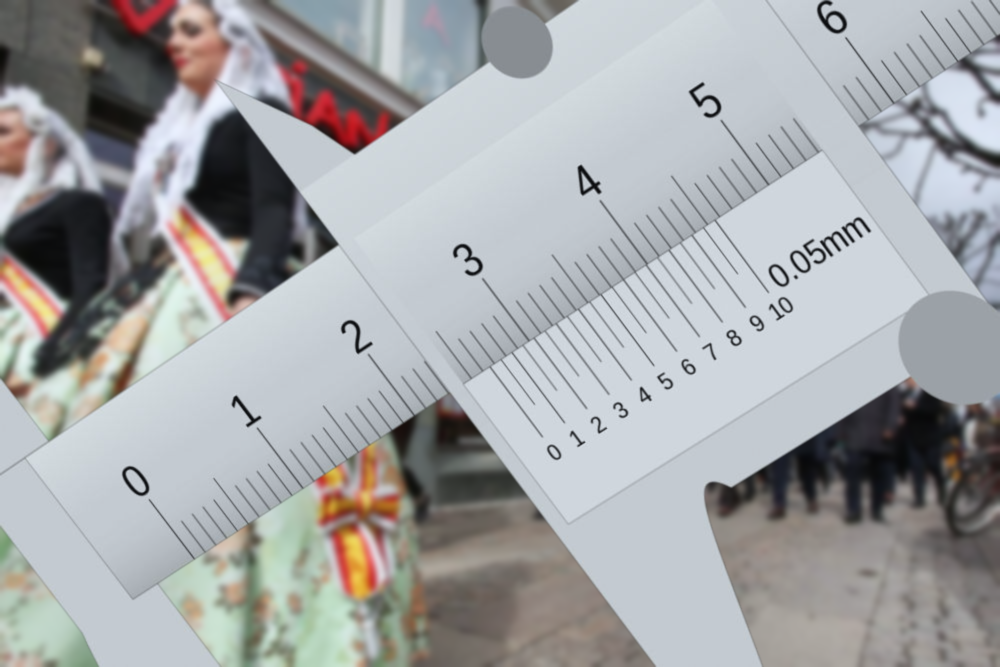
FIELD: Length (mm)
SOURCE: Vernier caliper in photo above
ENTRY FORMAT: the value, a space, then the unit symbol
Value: 26.6 mm
